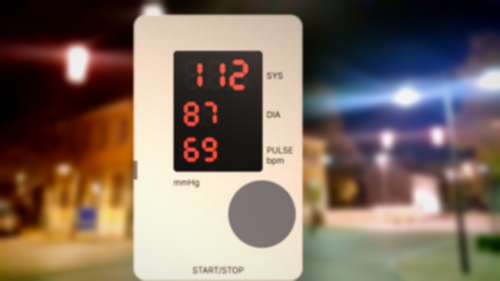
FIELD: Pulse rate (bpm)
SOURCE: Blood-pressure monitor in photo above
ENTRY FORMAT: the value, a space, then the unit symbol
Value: 69 bpm
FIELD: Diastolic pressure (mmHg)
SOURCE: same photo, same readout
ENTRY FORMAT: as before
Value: 87 mmHg
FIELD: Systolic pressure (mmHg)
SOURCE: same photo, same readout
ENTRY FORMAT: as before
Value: 112 mmHg
